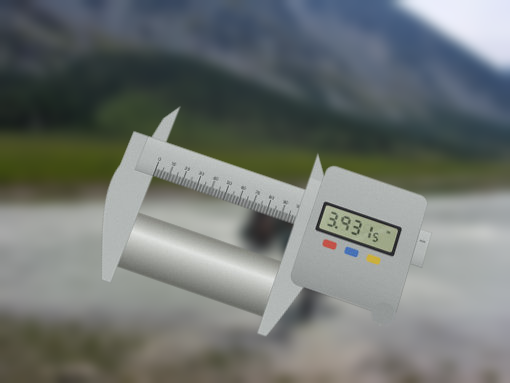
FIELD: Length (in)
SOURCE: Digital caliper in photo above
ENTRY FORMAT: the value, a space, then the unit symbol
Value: 3.9315 in
